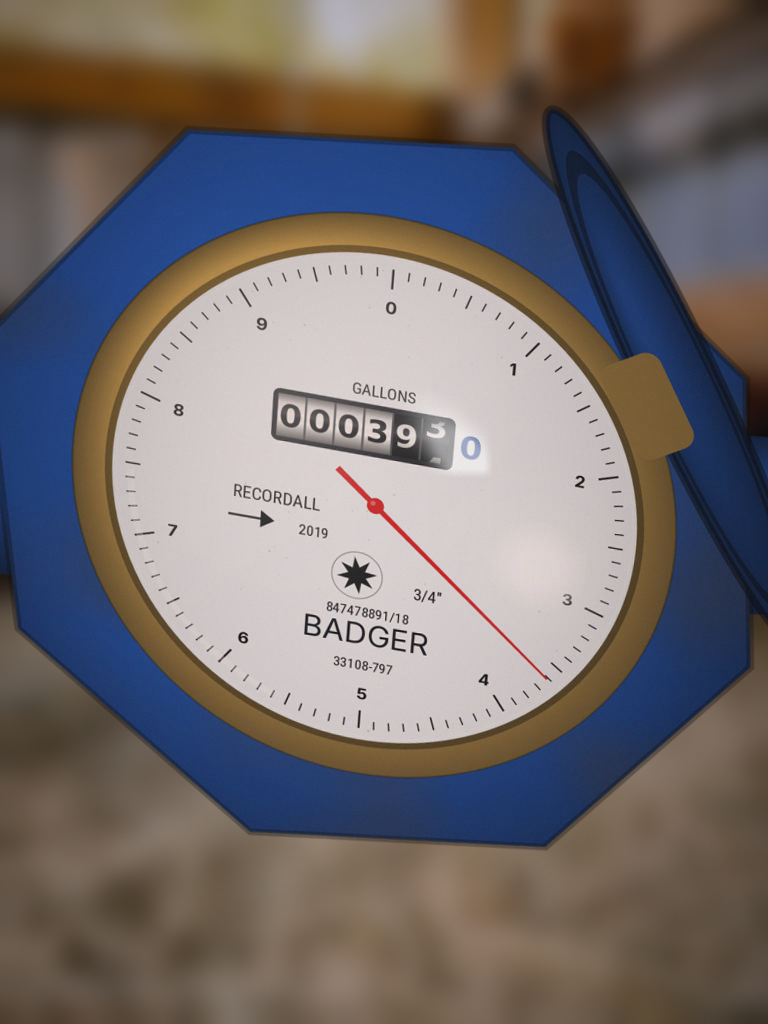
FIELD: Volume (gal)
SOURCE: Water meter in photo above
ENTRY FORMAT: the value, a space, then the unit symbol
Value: 3933.6 gal
